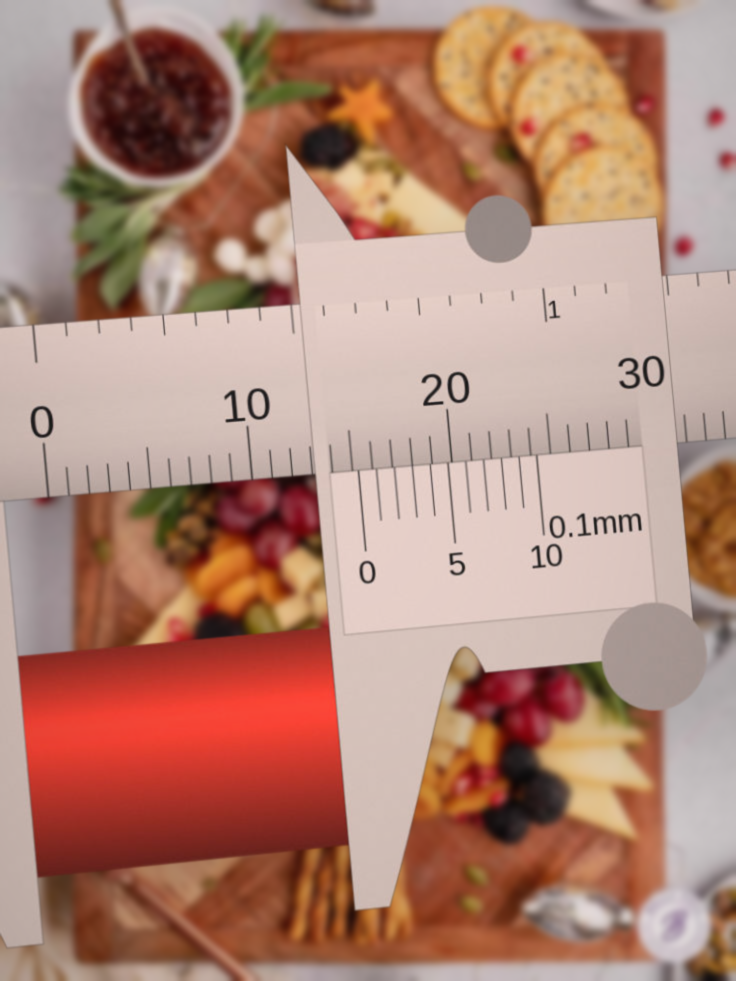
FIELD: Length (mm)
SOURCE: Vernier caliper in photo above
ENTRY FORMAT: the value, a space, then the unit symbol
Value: 15.3 mm
